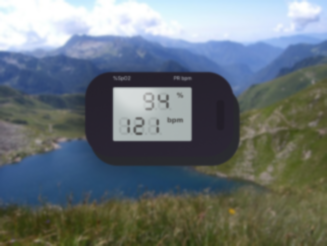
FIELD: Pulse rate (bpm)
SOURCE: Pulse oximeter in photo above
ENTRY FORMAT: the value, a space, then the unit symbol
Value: 121 bpm
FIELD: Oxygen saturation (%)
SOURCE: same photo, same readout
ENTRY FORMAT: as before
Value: 94 %
